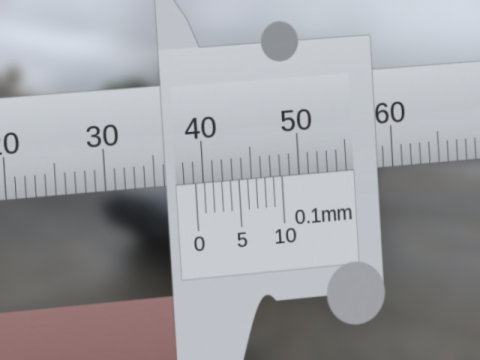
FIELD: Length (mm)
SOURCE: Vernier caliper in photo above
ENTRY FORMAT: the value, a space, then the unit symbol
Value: 39.2 mm
